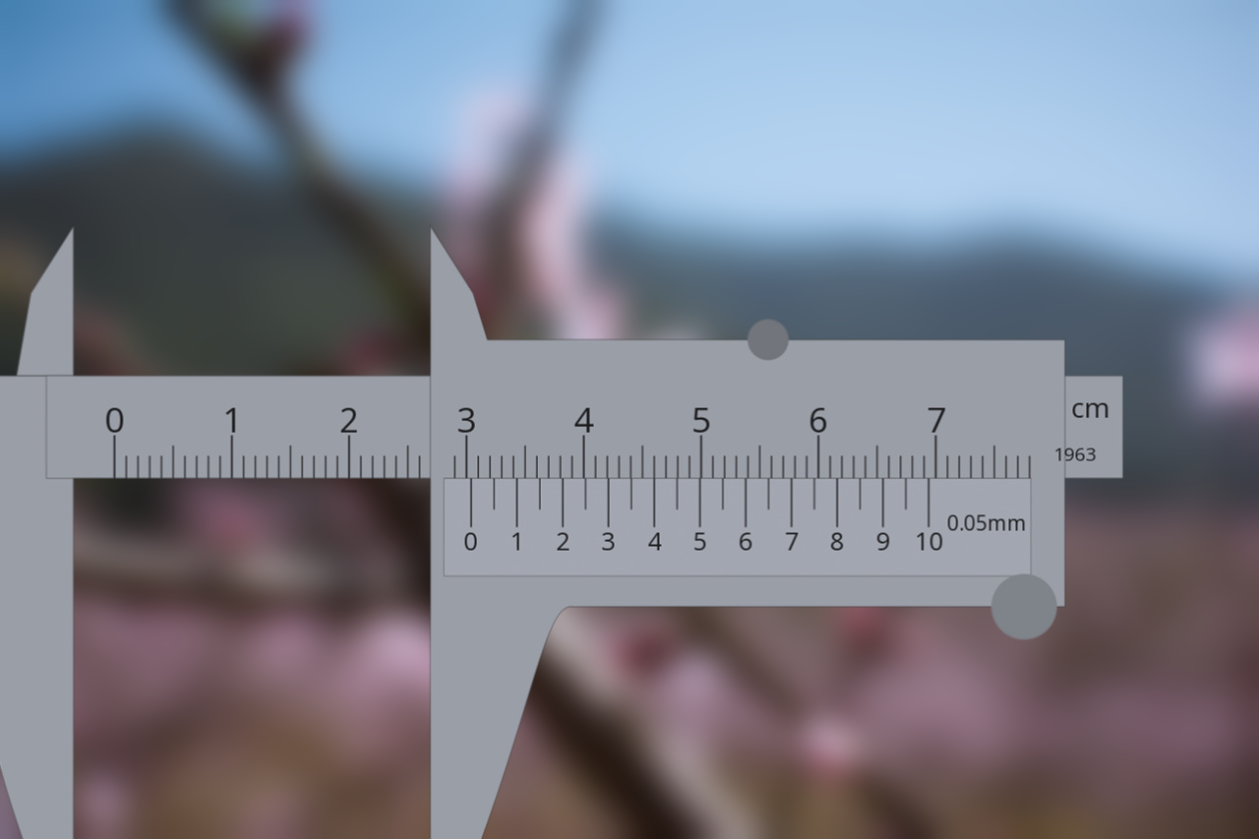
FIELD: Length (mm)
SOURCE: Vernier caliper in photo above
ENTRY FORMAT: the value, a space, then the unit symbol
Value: 30.4 mm
